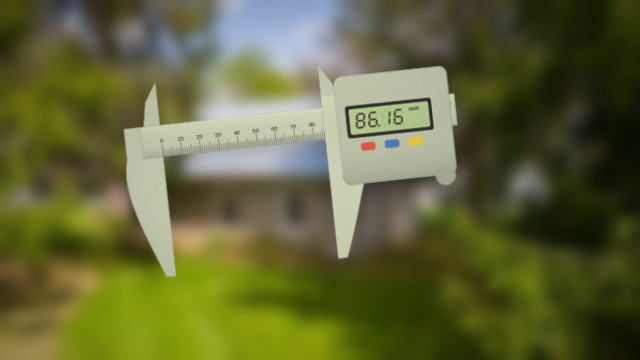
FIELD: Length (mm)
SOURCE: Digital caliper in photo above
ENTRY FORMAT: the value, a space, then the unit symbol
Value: 86.16 mm
